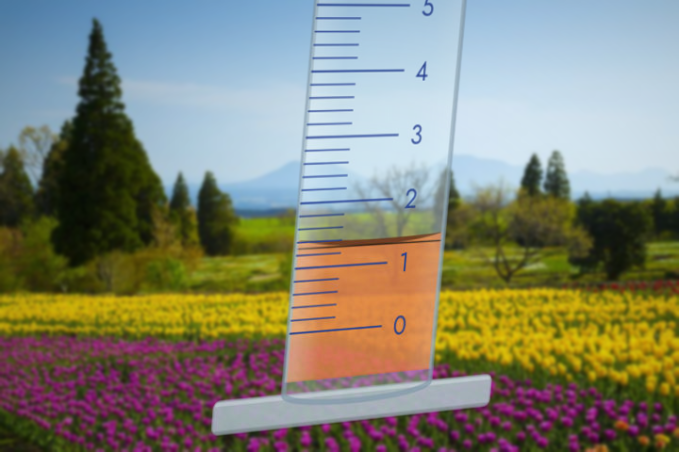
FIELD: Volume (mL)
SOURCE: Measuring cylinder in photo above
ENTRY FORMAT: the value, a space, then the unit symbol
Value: 1.3 mL
